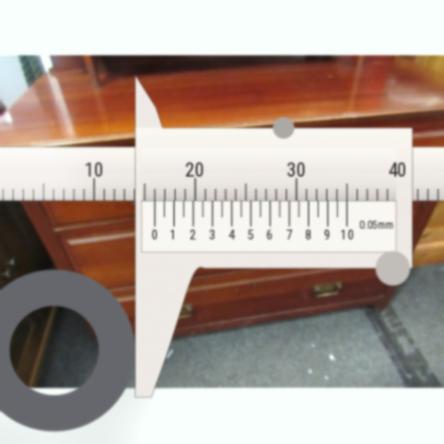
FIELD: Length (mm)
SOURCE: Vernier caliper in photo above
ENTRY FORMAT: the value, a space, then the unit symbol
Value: 16.0 mm
